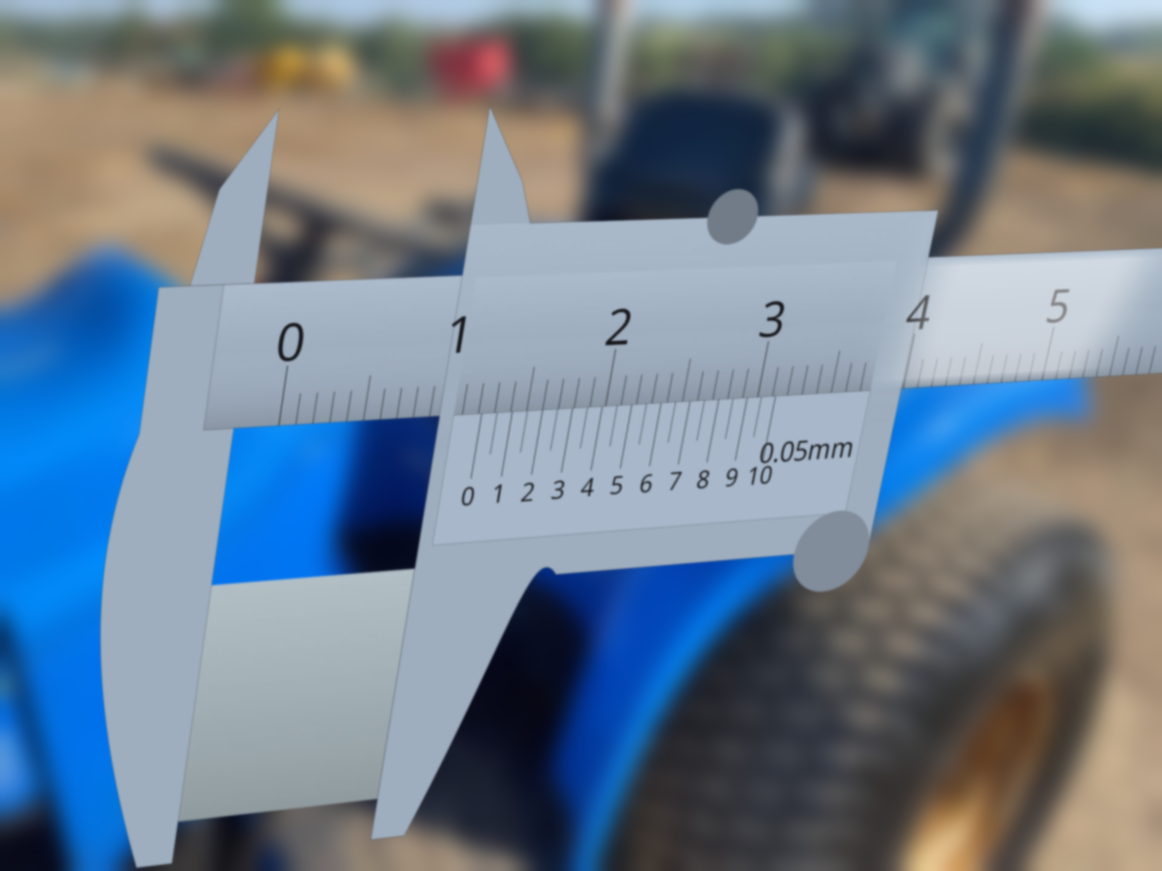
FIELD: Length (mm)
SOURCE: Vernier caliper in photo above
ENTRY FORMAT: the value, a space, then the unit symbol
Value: 12.2 mm
